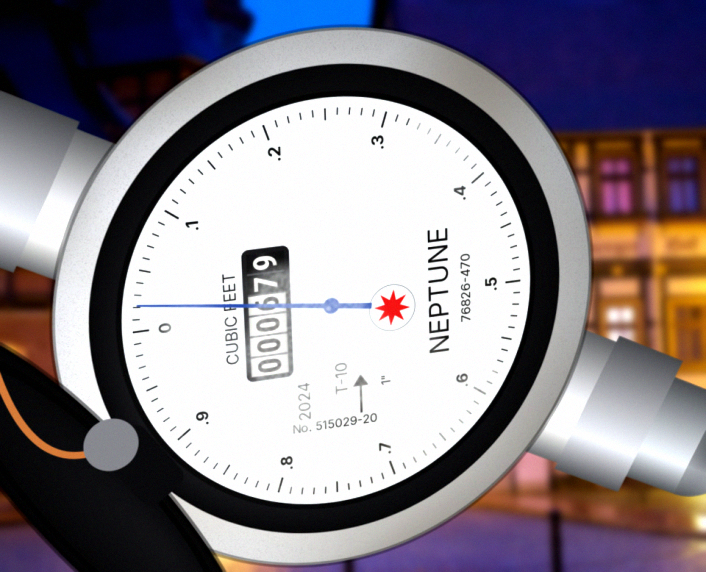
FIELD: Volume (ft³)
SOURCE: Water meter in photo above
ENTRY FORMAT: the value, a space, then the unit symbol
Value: 679.02 ft³
